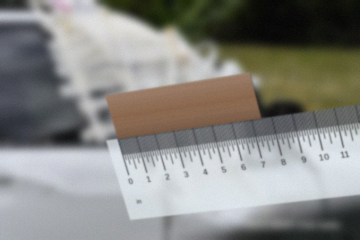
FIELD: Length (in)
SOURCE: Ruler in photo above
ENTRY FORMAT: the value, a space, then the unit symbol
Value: 7.5 in
